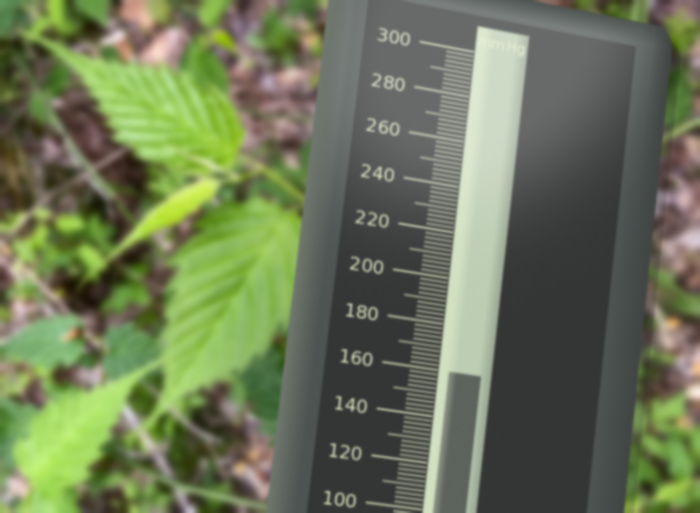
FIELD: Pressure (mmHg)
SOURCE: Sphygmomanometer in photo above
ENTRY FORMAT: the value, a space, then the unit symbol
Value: 160 mmHg
